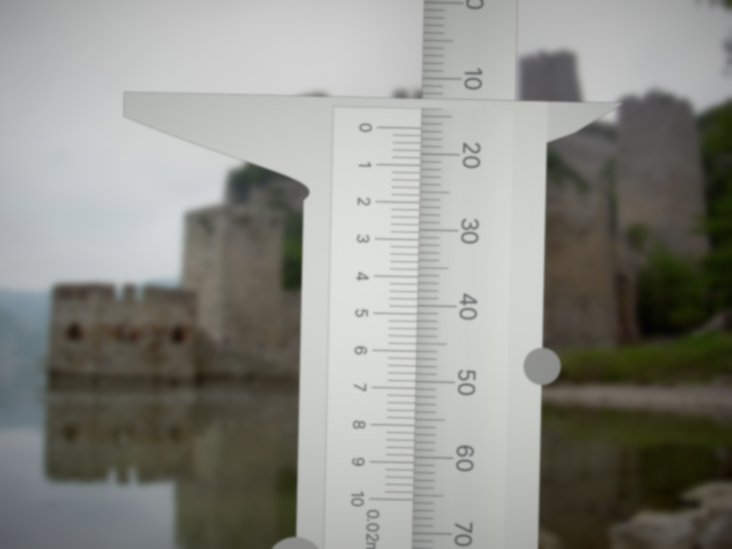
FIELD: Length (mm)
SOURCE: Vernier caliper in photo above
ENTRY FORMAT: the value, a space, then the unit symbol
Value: 16.6 mm
